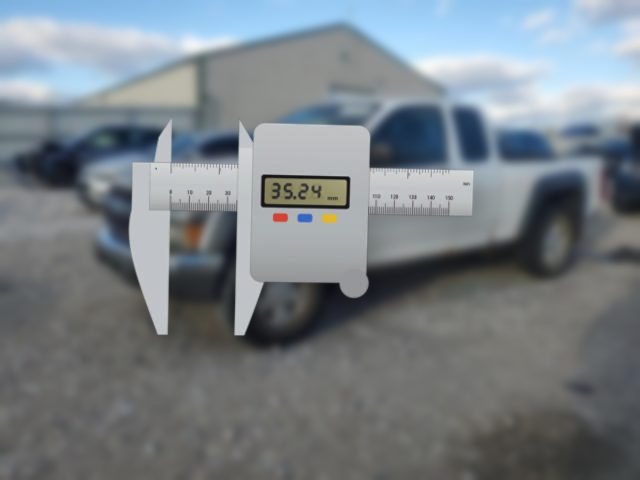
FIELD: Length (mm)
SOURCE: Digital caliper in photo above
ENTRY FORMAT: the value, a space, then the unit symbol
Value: 35.24 mm
